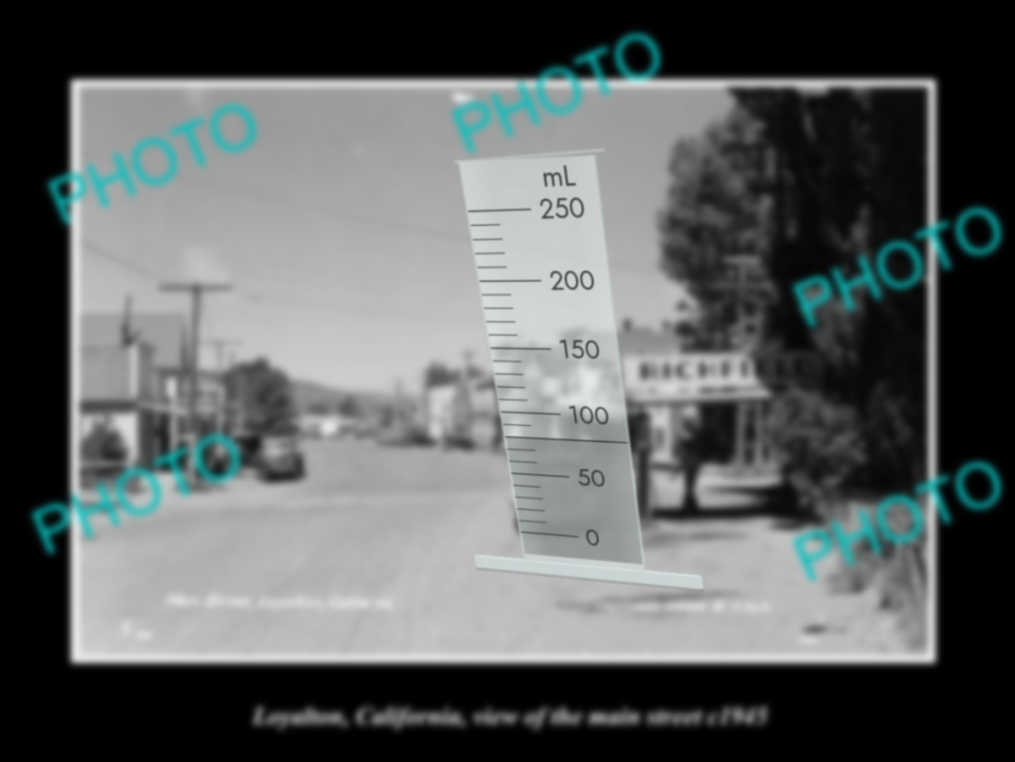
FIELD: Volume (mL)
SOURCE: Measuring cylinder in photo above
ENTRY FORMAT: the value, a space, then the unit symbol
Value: 80 mL
